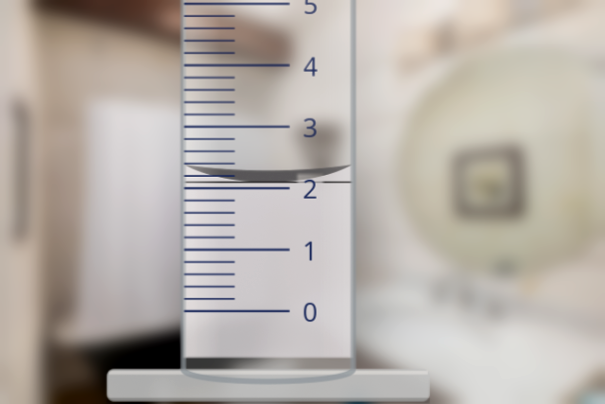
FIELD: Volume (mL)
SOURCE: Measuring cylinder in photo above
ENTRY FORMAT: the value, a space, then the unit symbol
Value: 2.1 mL
